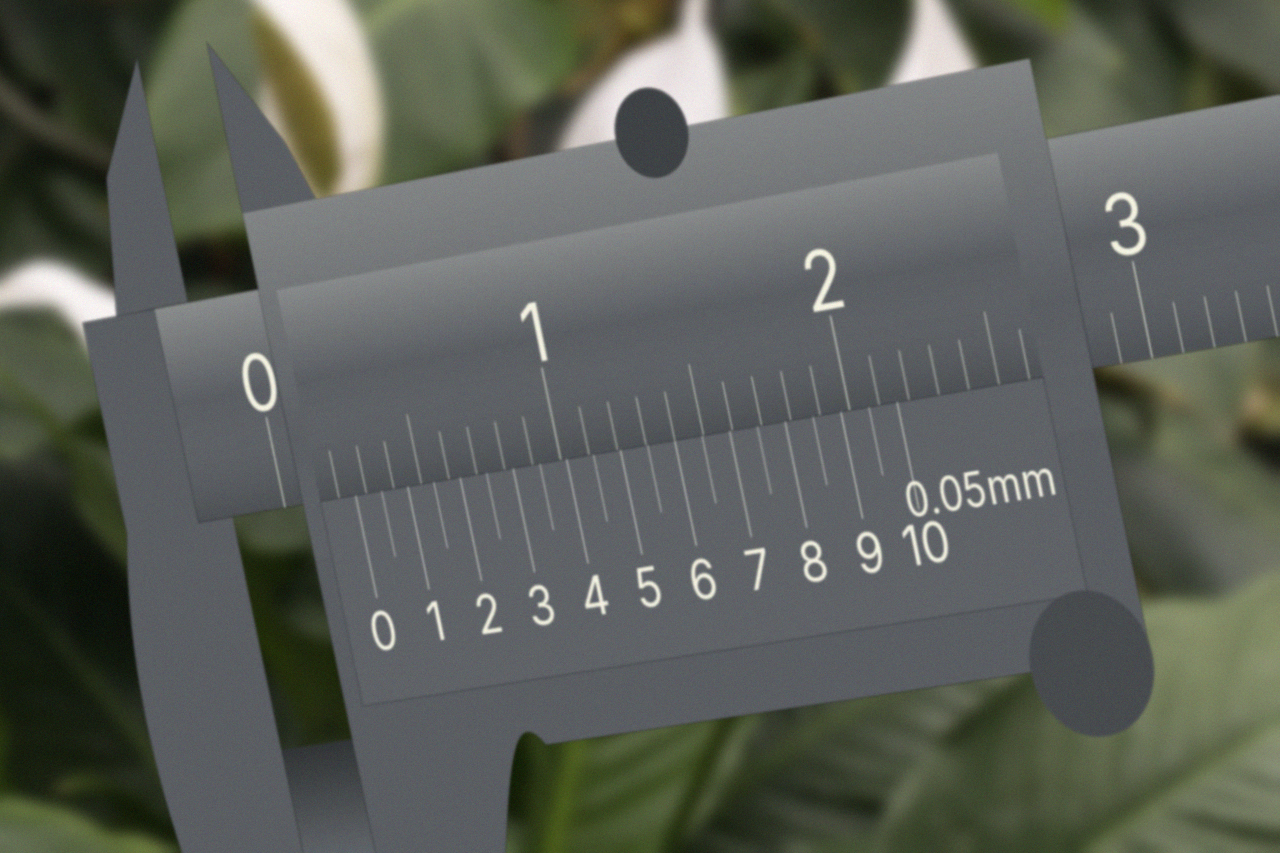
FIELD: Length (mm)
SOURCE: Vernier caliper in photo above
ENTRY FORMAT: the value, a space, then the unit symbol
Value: 2.6 mm
